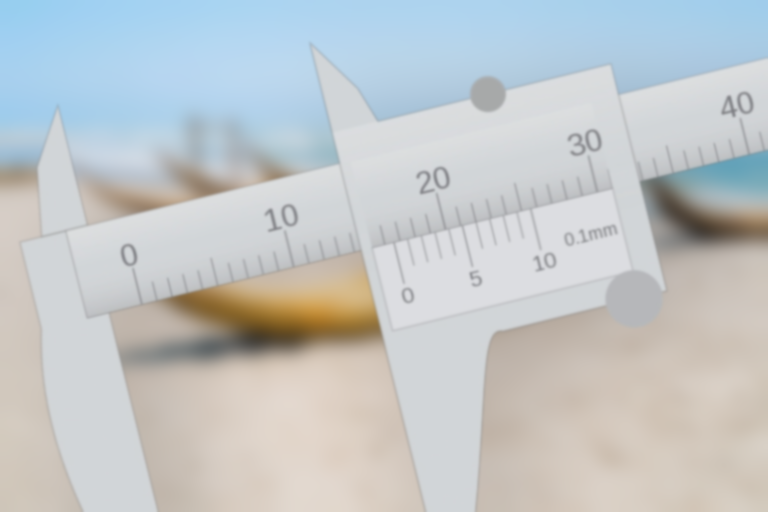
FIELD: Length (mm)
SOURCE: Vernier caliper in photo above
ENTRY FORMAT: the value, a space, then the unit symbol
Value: 16.6 mm
